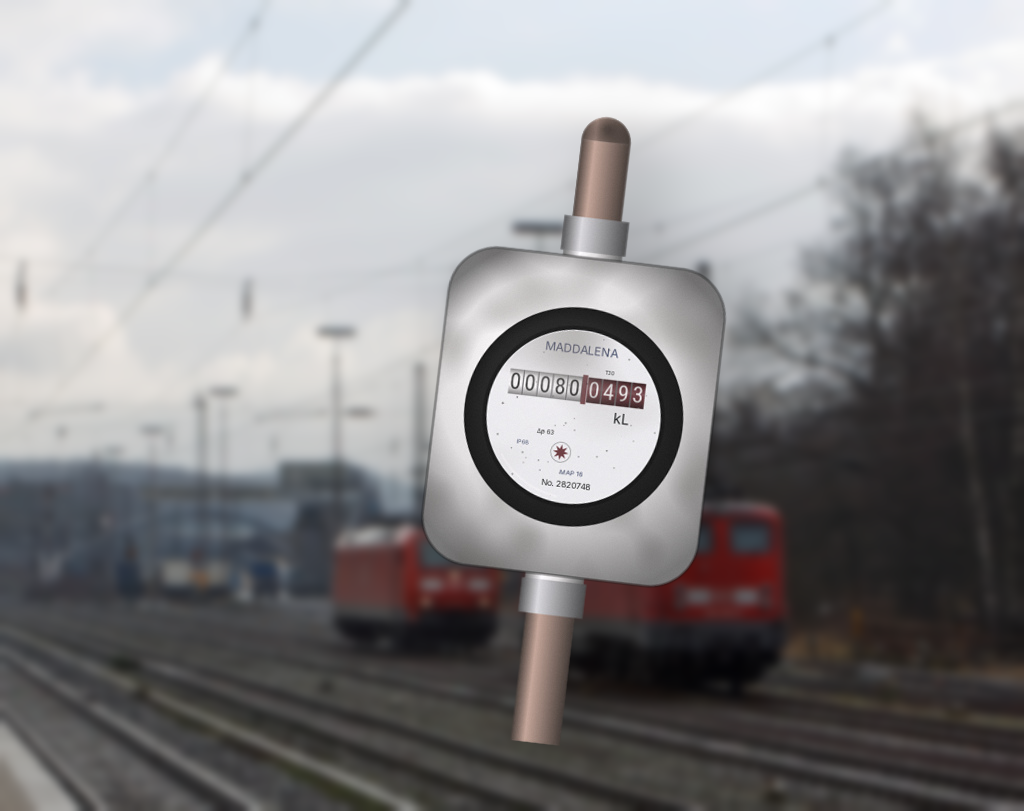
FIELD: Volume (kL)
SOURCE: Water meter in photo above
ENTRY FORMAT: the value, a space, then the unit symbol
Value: 80.0493 kL
